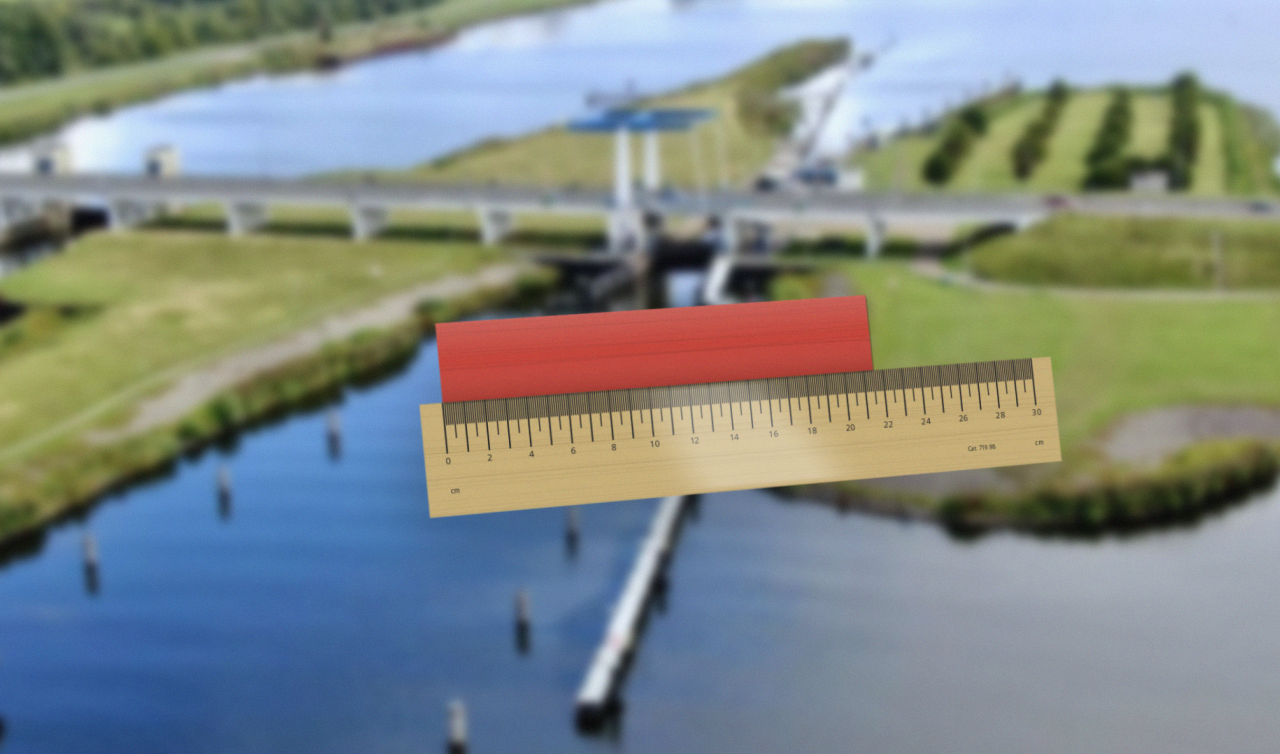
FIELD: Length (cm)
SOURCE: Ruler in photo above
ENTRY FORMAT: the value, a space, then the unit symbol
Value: 21.5 cm
